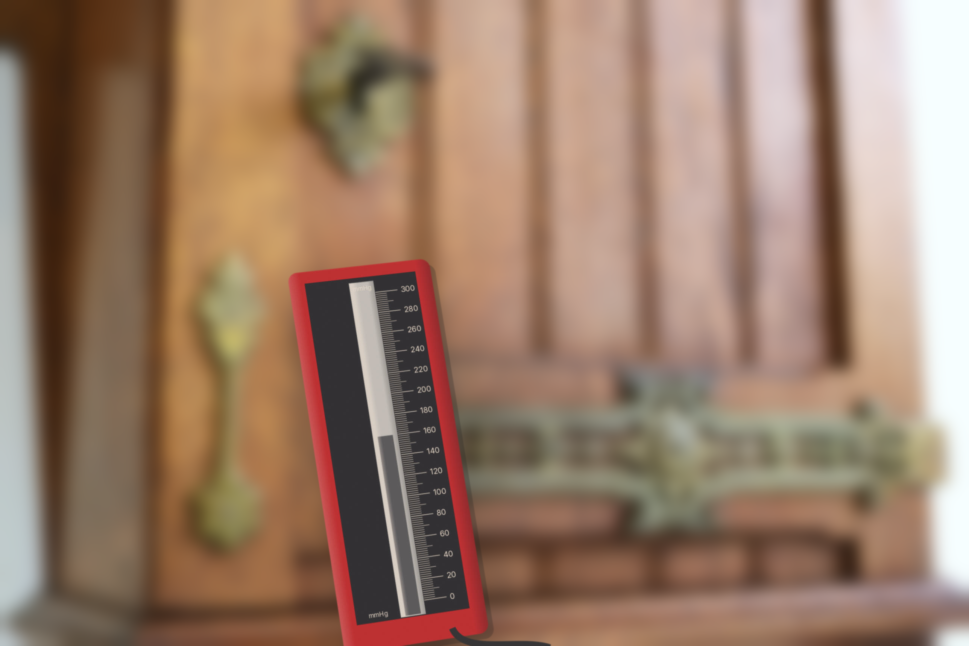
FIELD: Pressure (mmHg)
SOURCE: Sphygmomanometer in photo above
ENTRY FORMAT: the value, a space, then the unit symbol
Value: 160 mmHg
